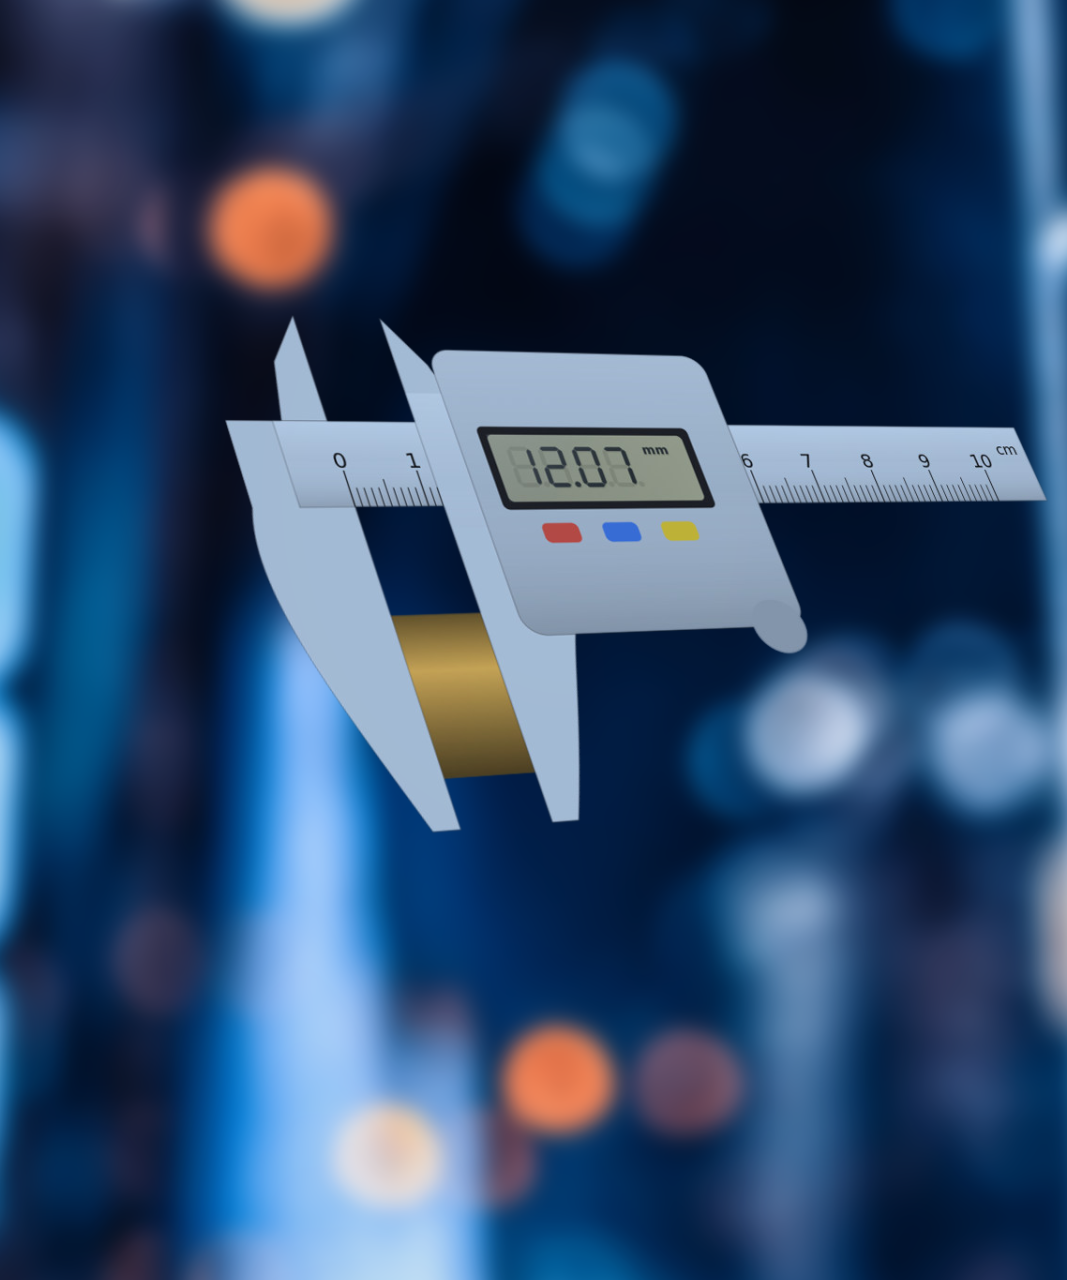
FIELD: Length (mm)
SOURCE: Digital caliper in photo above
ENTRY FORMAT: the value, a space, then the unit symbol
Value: 12.07 mm
